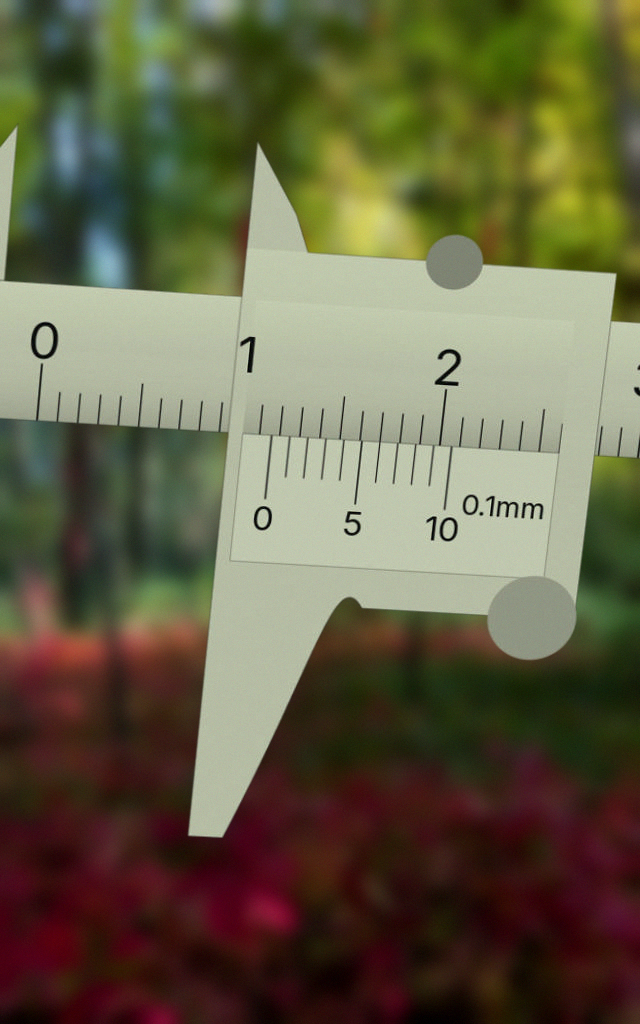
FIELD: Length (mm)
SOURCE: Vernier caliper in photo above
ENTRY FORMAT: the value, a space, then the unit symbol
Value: 11.6 mm
